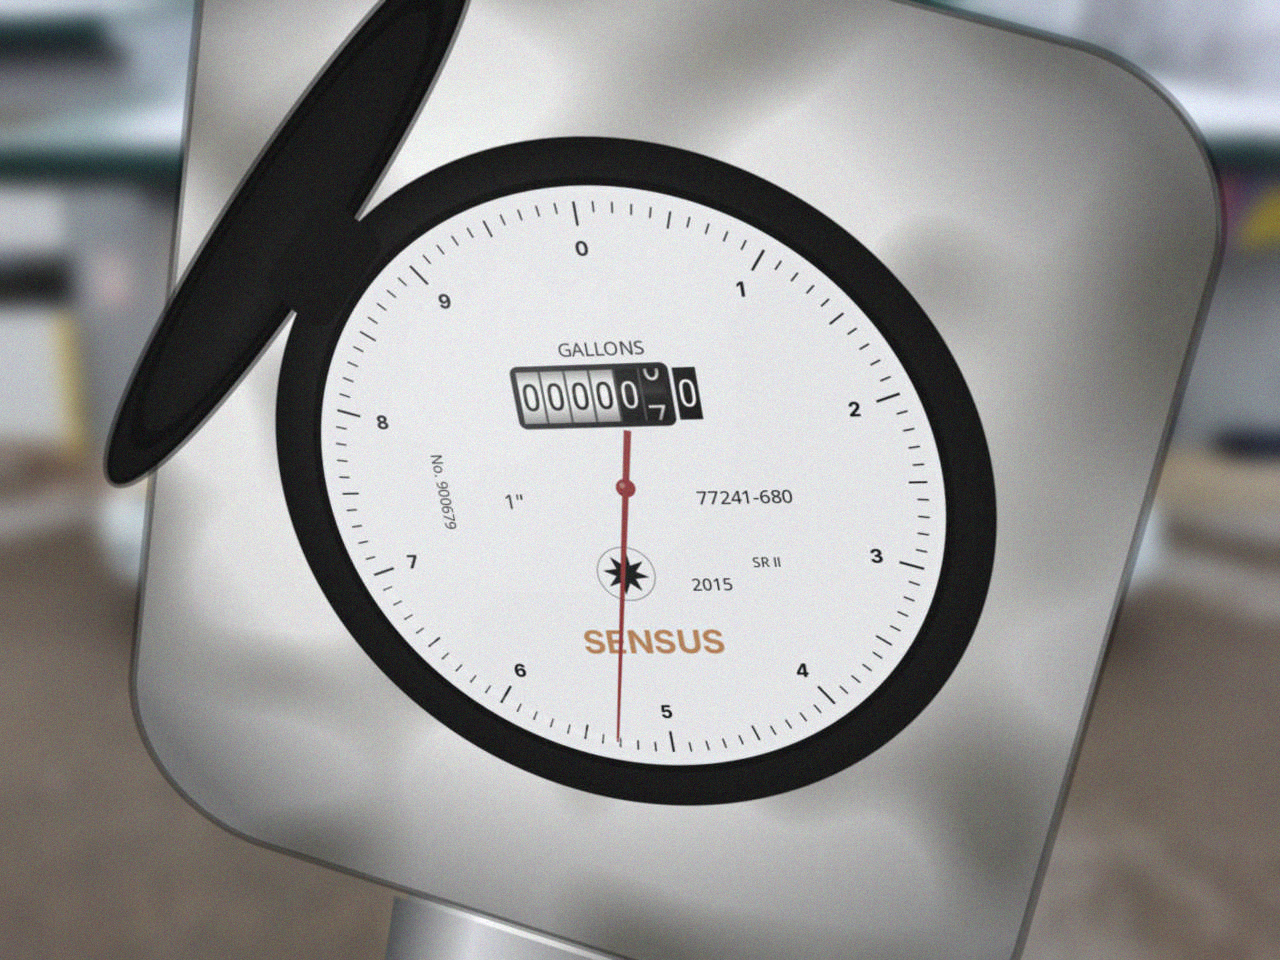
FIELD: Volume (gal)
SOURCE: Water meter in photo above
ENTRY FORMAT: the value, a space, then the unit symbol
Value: 65.3 gal
